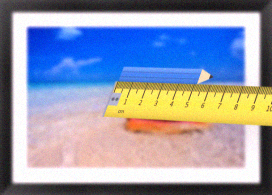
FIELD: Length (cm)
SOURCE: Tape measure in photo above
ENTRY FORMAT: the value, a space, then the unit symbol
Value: 6 cm
